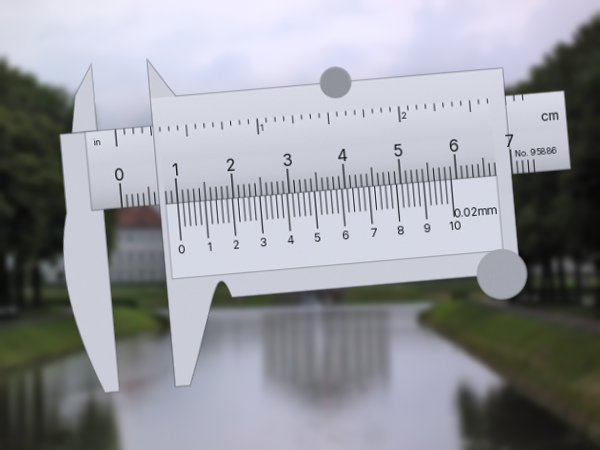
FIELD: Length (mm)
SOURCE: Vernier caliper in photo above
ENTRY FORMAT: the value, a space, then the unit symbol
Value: 10.0 mm
